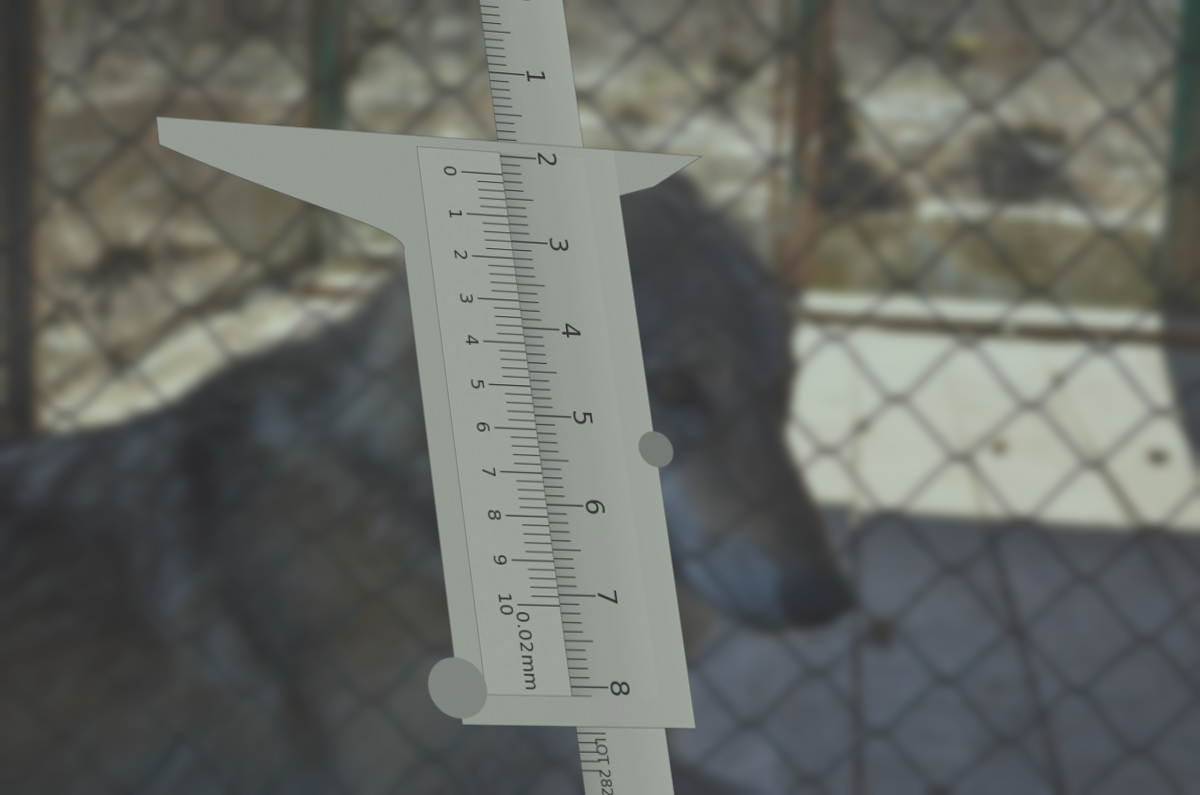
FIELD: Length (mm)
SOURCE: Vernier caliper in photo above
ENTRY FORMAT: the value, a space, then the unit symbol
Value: 22.2 mm
